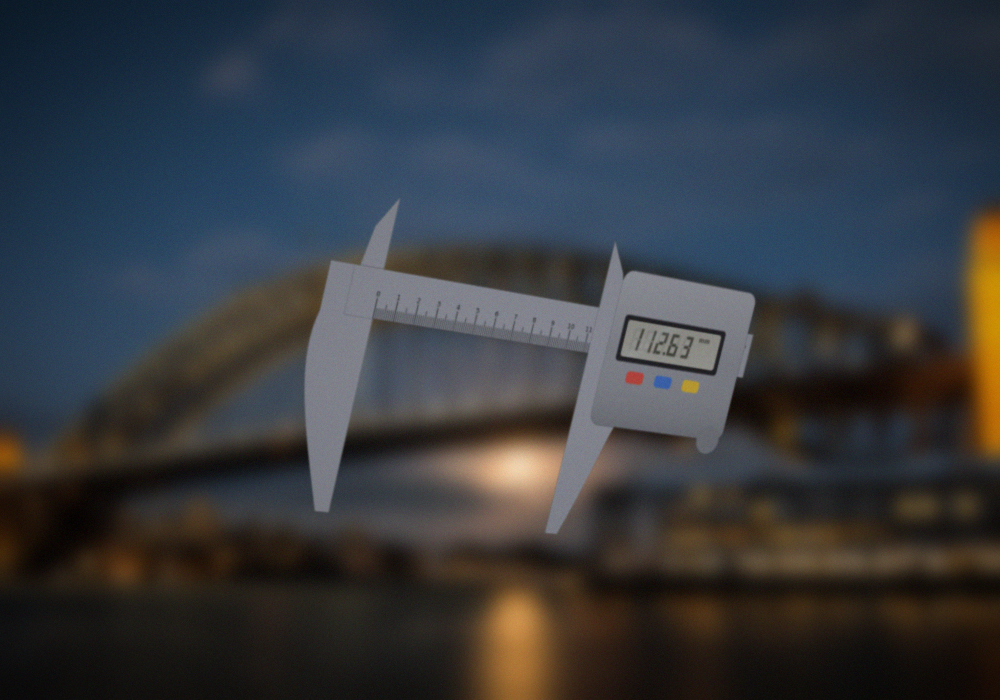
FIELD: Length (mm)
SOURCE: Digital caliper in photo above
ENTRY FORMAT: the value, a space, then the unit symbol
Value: 112.63 mm
